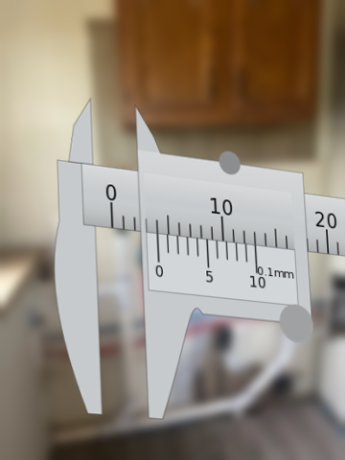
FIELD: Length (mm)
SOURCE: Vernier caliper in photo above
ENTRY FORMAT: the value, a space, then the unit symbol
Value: 4.0 mm
